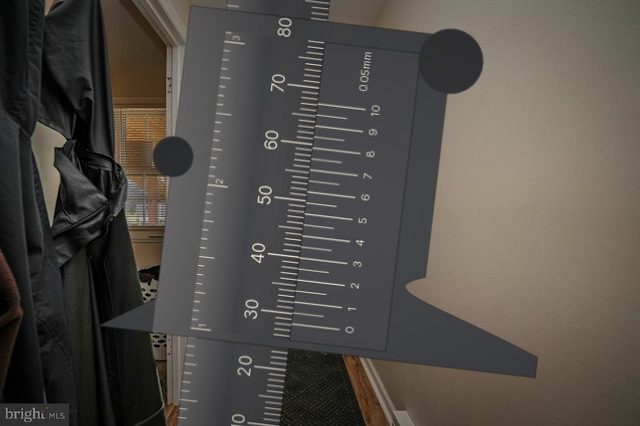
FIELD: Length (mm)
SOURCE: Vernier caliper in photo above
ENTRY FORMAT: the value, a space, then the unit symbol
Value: 28.2 mm
